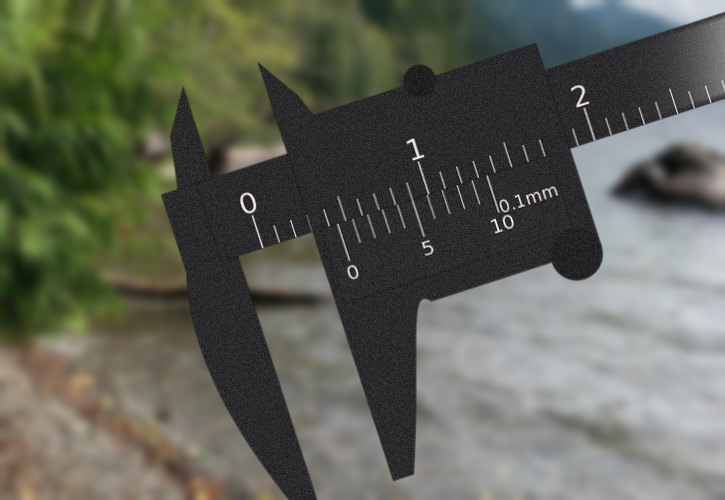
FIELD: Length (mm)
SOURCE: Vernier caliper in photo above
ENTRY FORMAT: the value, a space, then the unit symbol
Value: 4.5 mm
